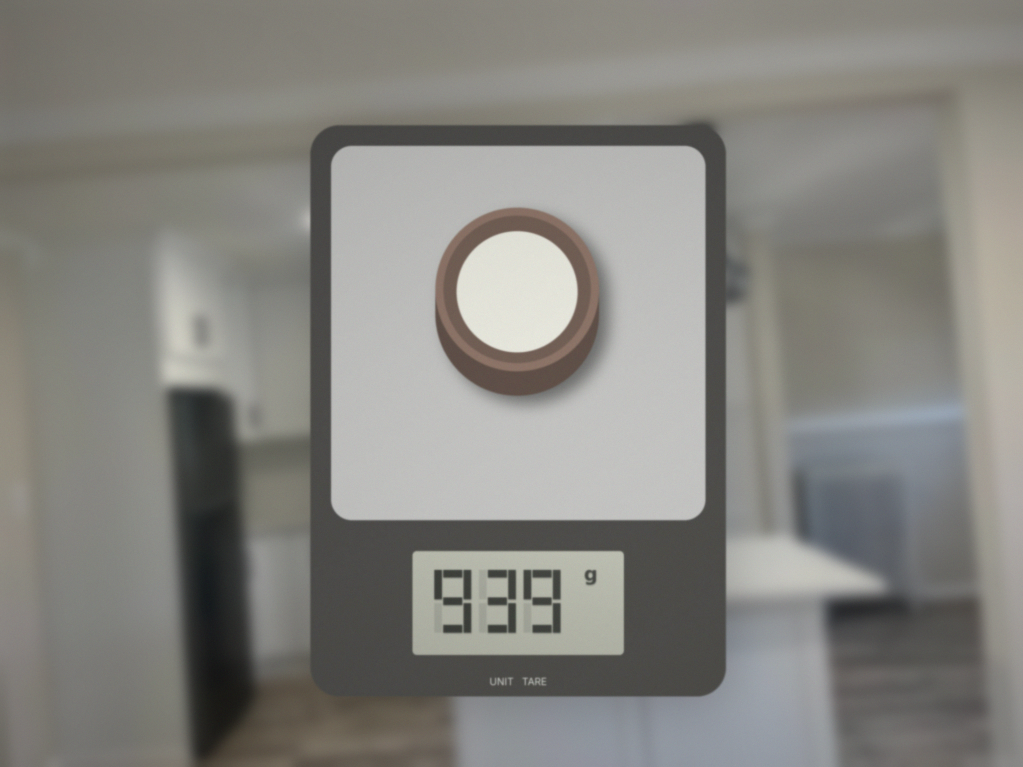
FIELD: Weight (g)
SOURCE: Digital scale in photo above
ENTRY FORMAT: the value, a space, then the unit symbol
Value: 939 g
